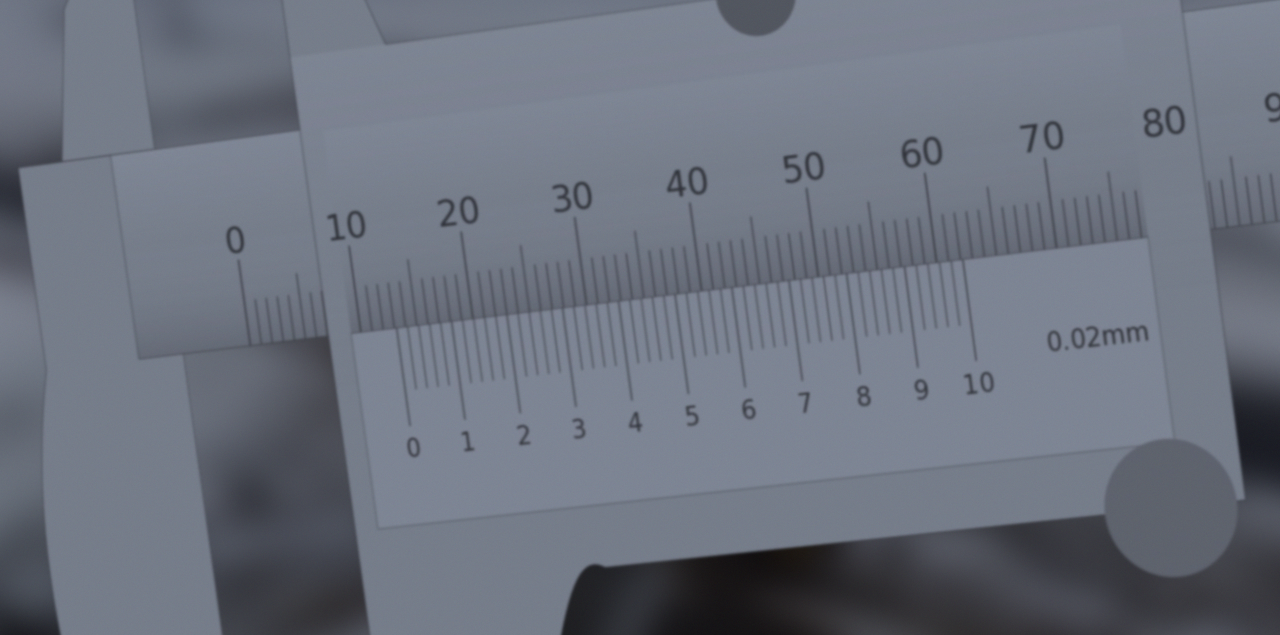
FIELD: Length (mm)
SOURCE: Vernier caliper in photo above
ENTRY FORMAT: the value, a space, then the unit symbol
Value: 13.2 mm
